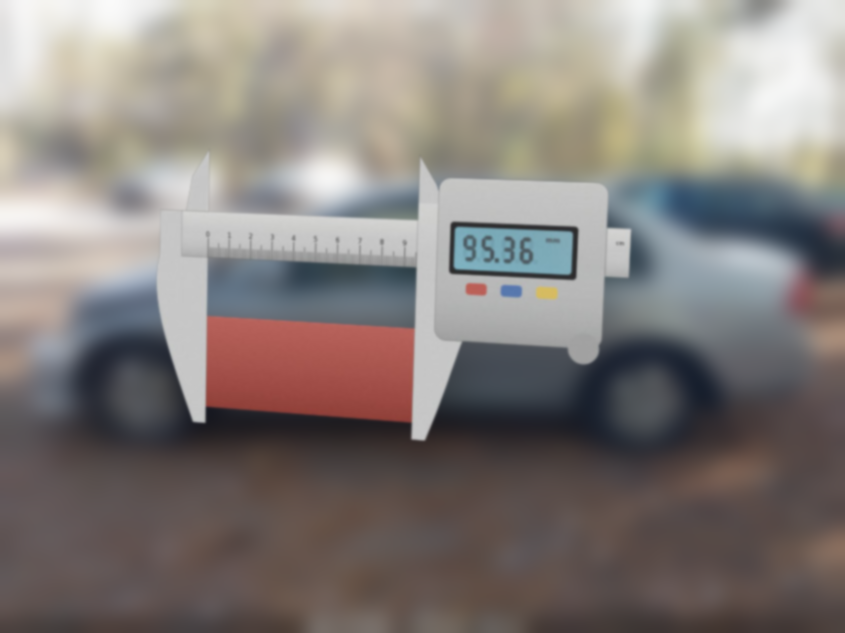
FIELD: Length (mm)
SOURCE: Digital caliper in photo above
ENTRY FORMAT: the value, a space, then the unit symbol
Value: 95.36 mm
